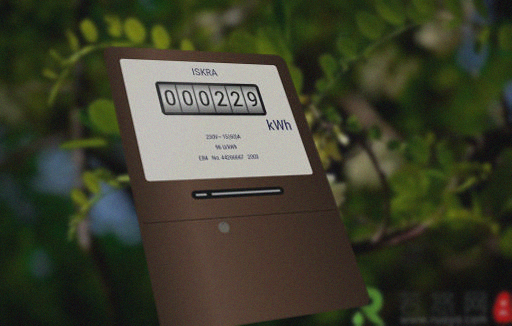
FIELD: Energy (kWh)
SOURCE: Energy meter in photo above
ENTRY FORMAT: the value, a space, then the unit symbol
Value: 229 kWh
